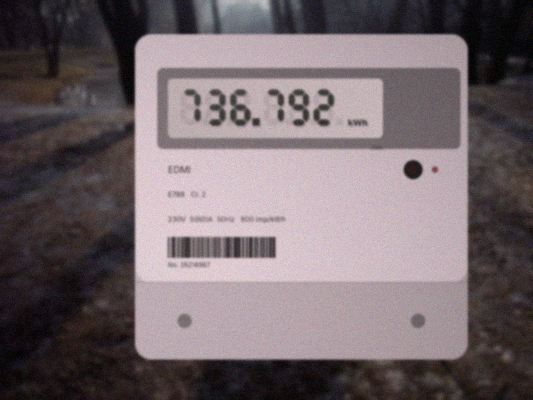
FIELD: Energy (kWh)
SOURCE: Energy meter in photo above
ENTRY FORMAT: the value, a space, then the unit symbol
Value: 736.792 kWh
